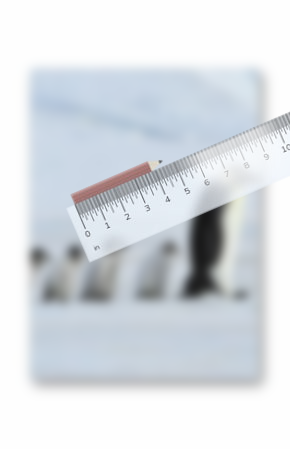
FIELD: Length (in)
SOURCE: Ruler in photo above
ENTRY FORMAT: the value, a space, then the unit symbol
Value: 4.5 in
